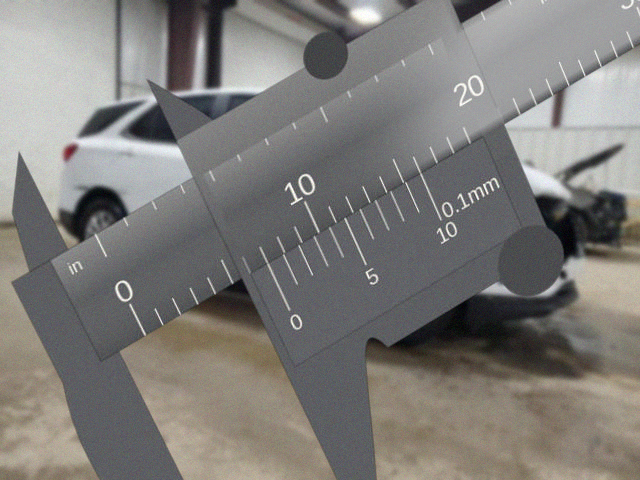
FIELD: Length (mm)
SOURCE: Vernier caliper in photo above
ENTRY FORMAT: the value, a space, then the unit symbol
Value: 7.0 mm
